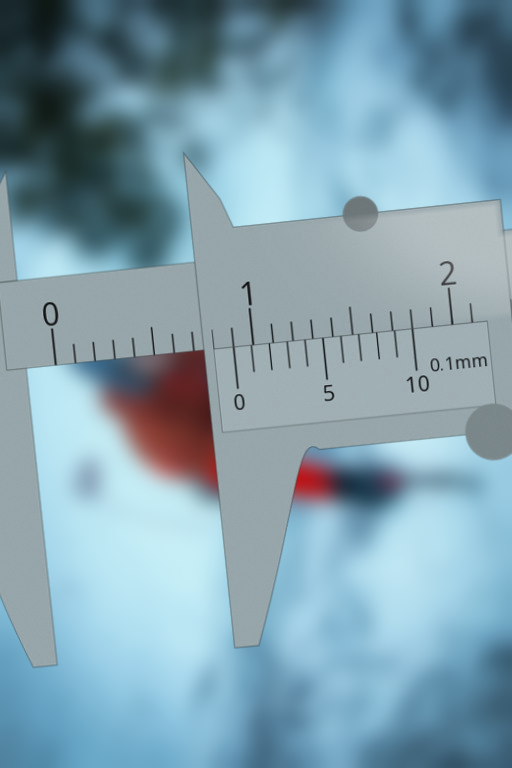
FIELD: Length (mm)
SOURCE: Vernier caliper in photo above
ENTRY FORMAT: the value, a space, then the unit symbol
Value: 9.0 mm
